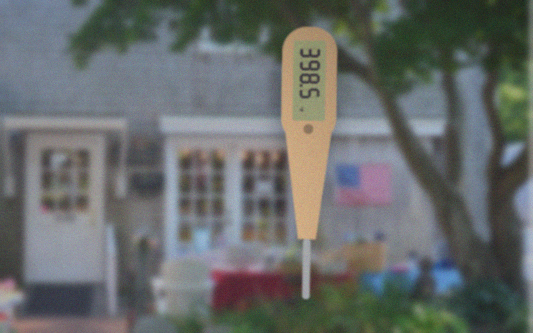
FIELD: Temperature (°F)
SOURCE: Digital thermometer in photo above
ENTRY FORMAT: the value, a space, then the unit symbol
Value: 398.5 °F
